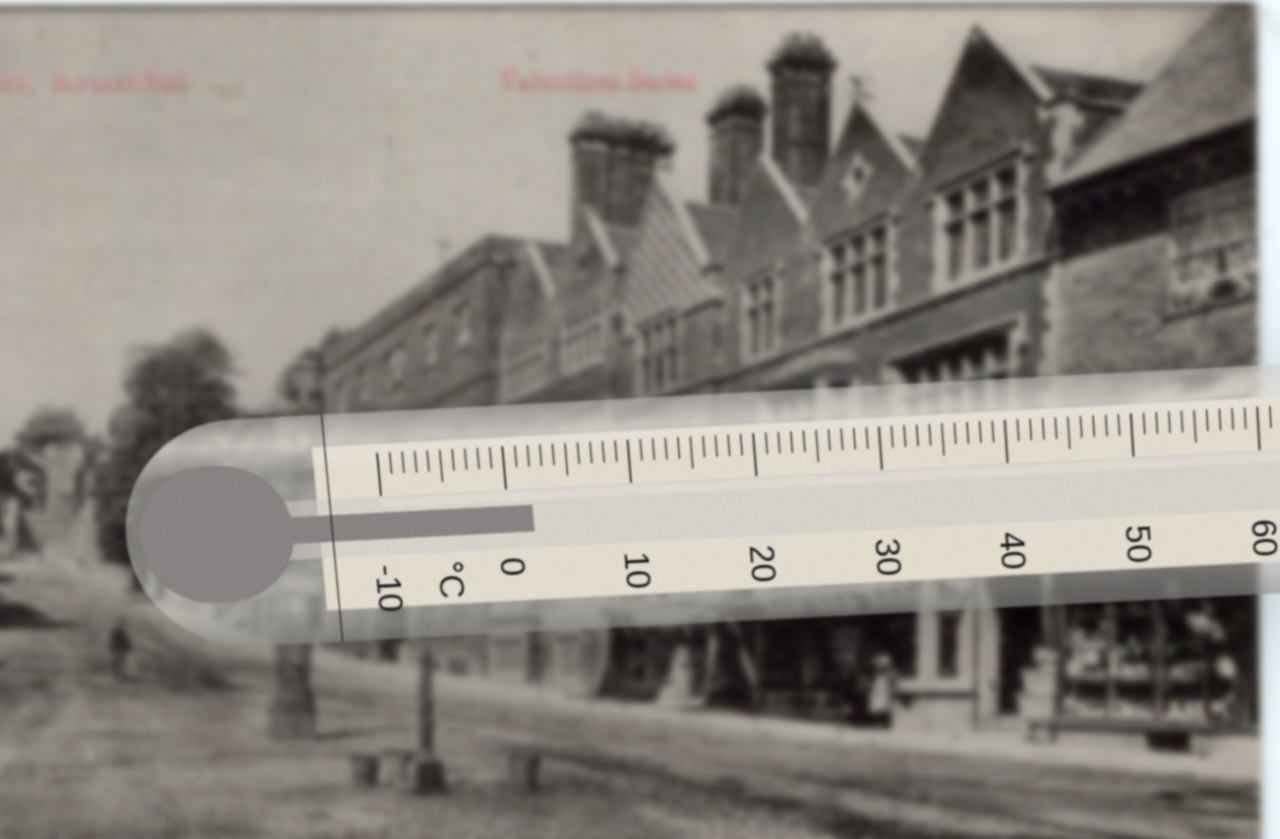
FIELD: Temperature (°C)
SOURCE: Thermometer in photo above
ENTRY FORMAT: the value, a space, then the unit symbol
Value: 2 °C
